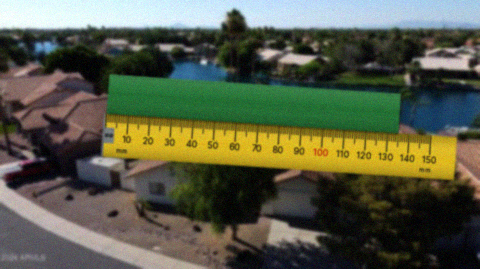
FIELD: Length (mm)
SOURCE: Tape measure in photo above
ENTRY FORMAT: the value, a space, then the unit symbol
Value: 135 mm
